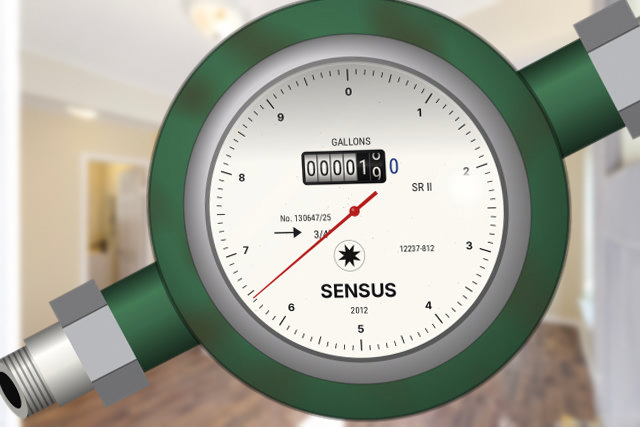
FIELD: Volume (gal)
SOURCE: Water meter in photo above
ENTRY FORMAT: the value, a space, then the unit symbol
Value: 186.4 gal
